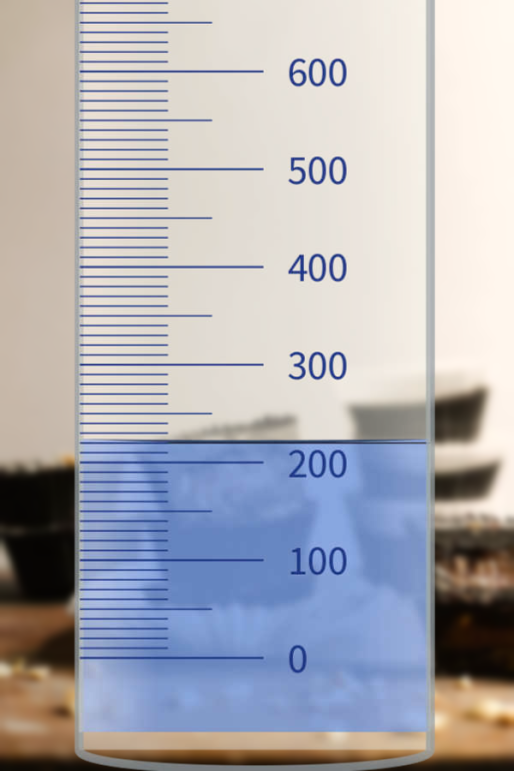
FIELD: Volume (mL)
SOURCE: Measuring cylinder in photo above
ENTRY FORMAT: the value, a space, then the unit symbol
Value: 220 mL
